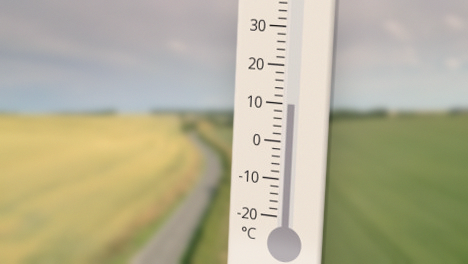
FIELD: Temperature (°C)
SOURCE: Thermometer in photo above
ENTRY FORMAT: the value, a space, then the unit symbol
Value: 10 °C
